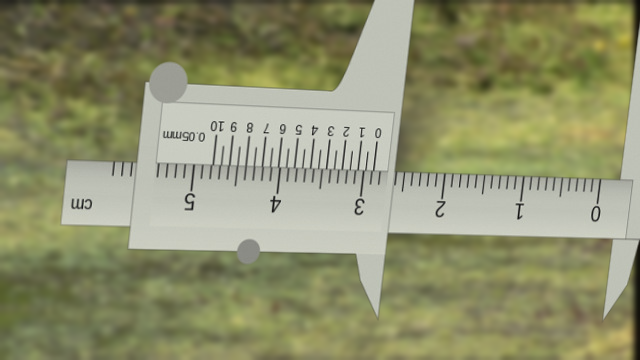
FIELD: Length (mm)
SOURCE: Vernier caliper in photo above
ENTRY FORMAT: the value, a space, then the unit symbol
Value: 28.8 mm
